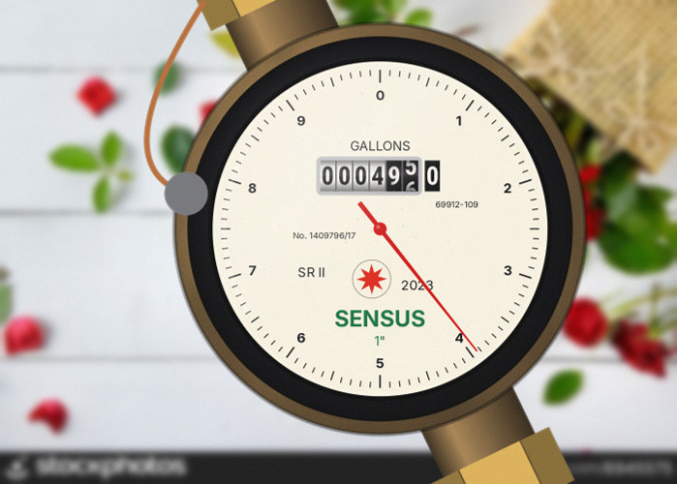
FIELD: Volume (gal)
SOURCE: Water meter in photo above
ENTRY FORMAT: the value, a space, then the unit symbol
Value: 4953.9 gal
